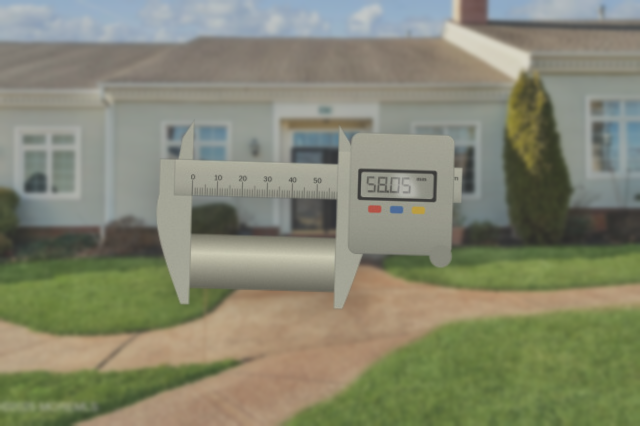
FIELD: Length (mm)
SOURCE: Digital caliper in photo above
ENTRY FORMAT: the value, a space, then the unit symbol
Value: 58.05 mm
